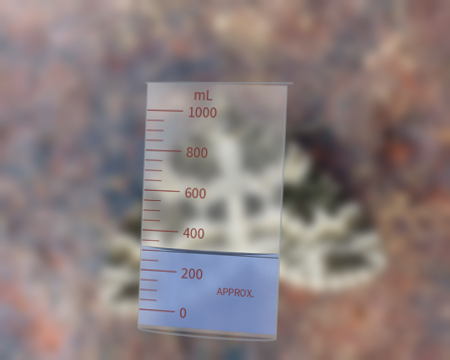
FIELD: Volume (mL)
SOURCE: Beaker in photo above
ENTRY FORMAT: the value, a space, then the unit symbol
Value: 300 mL
